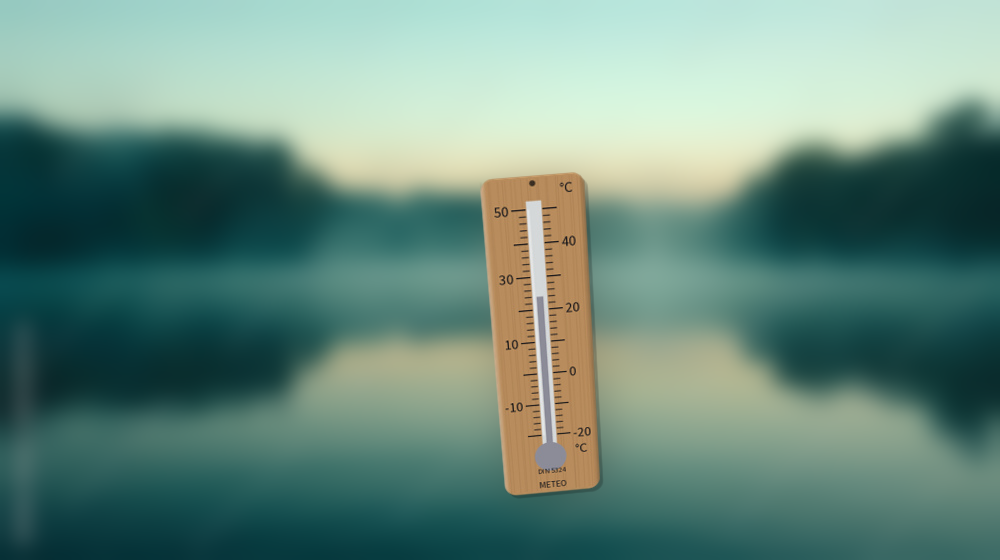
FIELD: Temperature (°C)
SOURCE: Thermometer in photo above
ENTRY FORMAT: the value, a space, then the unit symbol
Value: 24 °C
